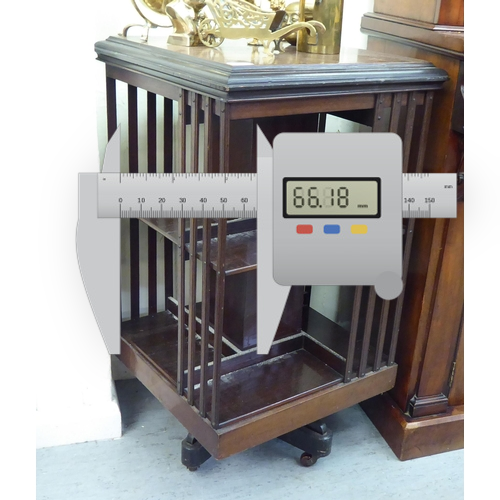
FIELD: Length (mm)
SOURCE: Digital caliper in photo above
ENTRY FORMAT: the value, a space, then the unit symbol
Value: 66.18 mm
